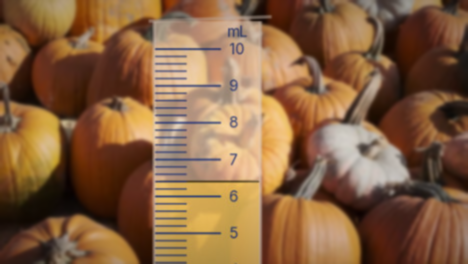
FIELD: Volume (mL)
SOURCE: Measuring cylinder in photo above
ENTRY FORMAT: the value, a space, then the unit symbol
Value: 6.4 mL
